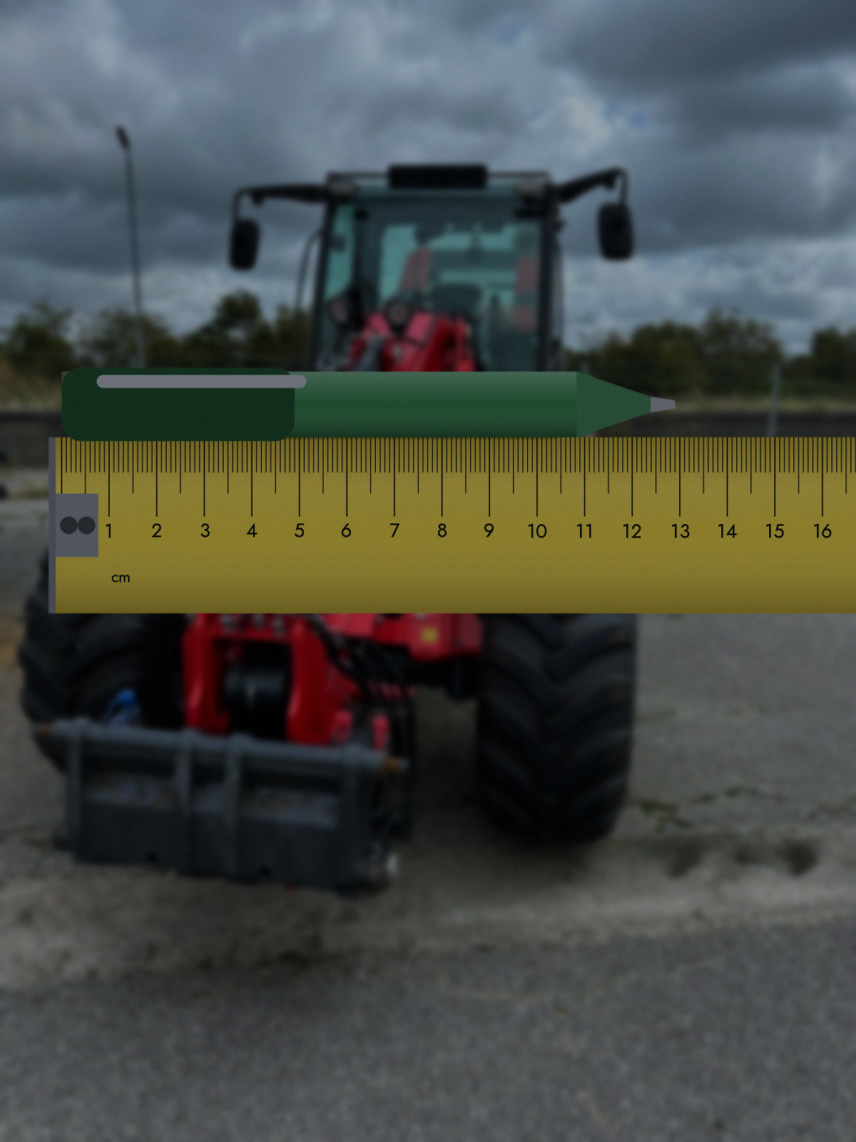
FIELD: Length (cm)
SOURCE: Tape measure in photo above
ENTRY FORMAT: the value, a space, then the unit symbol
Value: 12.9 cm
